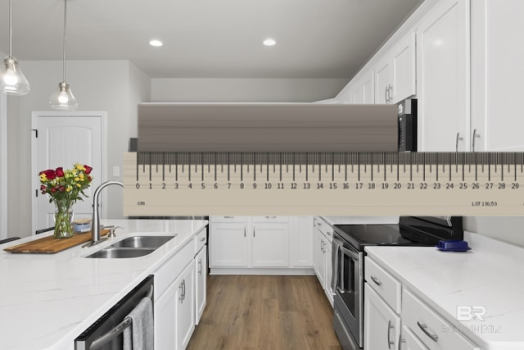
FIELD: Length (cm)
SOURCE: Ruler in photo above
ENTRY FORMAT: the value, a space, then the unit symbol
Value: 20 cm
